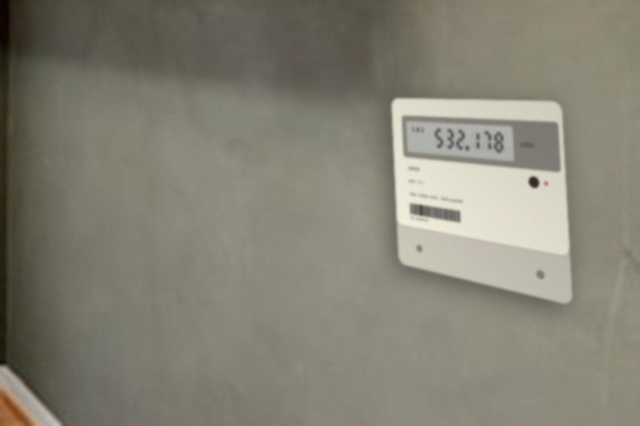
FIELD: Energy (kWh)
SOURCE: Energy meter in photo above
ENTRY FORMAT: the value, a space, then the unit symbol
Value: 532.178 kWh
